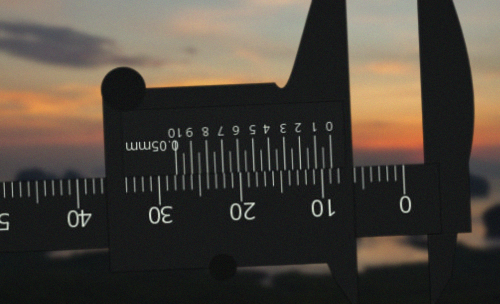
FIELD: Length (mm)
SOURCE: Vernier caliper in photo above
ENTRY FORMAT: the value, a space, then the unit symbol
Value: 8.8 mm
